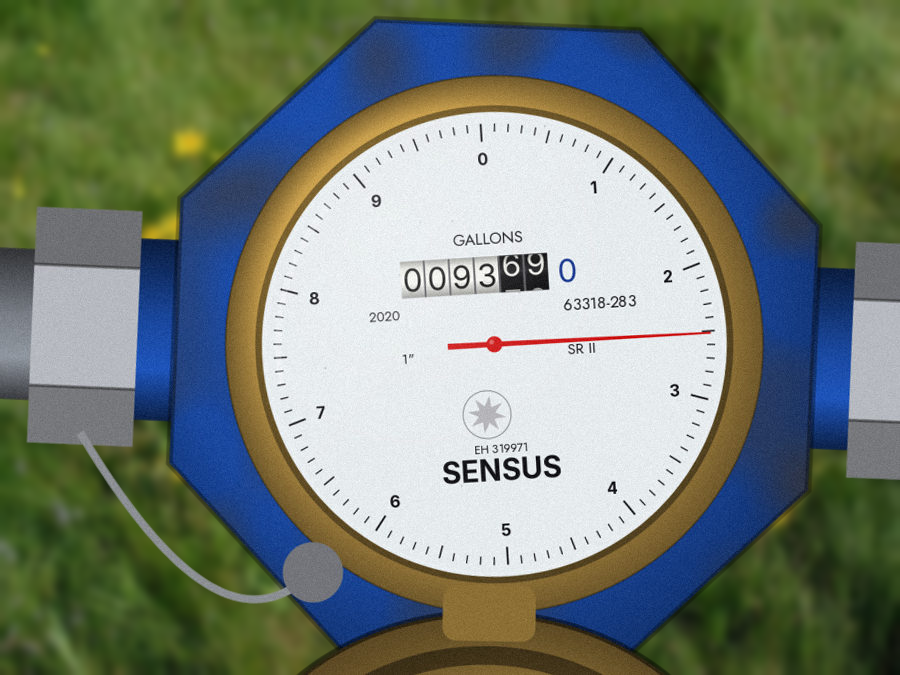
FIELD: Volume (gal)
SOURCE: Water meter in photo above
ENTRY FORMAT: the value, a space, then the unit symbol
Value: 93692.5 gal
